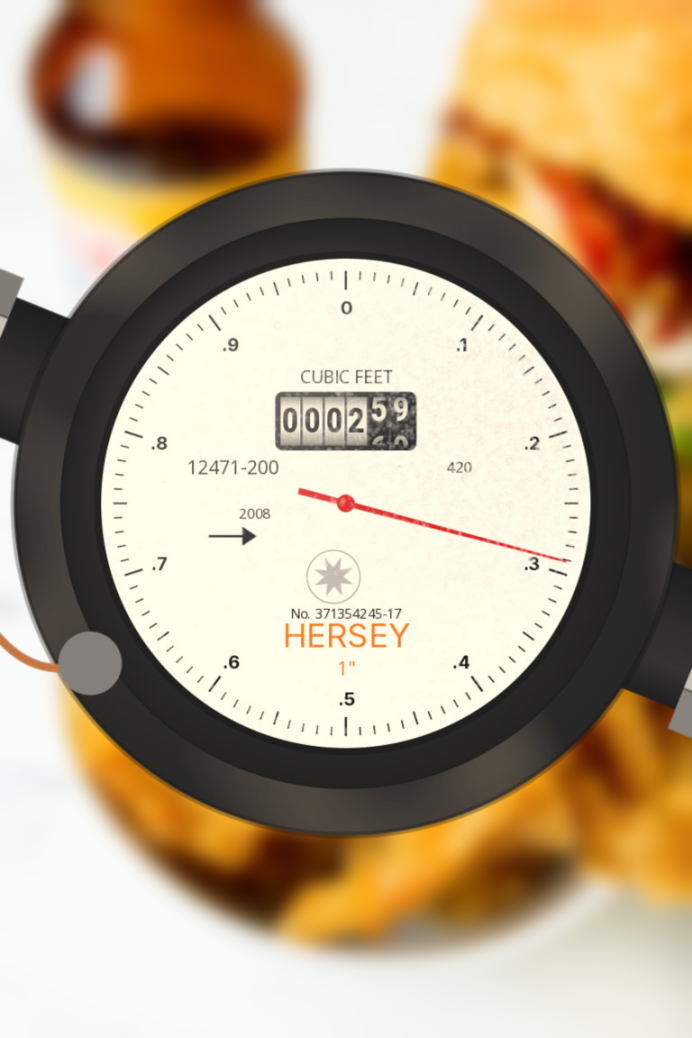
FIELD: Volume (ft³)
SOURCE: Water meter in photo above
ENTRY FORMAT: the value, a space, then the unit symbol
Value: 259.29 ft³
